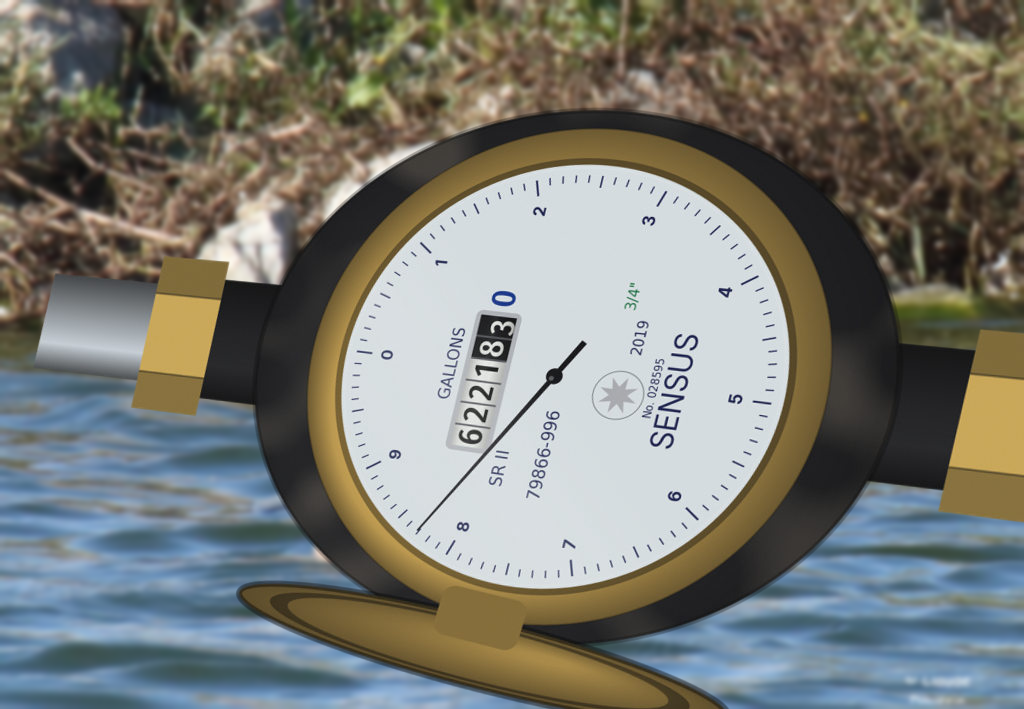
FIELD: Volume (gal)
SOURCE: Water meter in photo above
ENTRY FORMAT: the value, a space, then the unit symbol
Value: 6221828.3 gal
